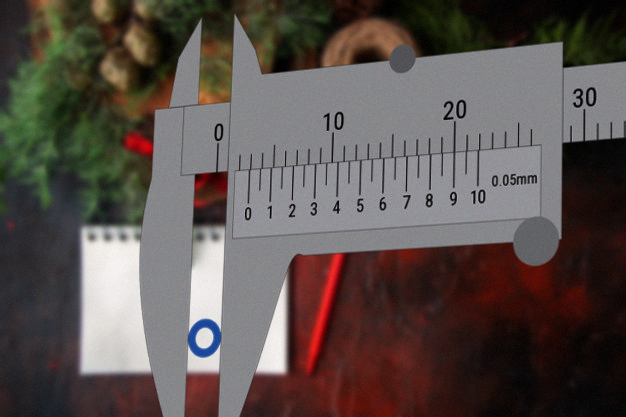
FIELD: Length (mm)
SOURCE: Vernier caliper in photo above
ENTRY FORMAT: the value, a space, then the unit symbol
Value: 2.9 mm
